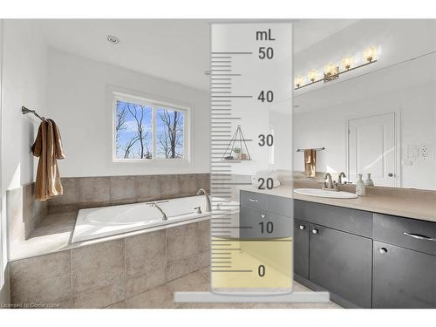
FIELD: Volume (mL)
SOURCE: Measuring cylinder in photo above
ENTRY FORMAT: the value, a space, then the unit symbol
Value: 7 mL
